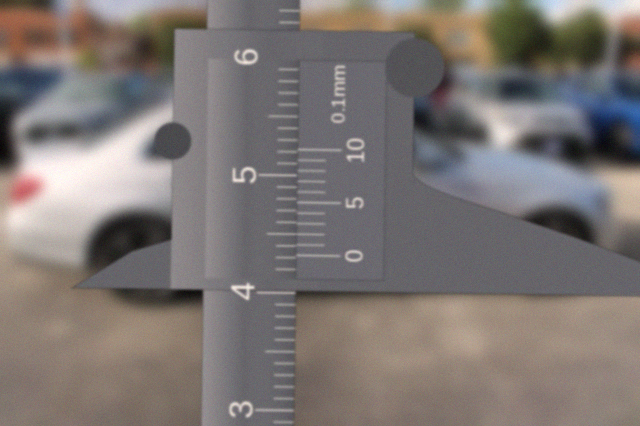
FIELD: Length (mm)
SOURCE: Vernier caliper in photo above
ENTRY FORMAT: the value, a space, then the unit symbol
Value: 43.2 mm
